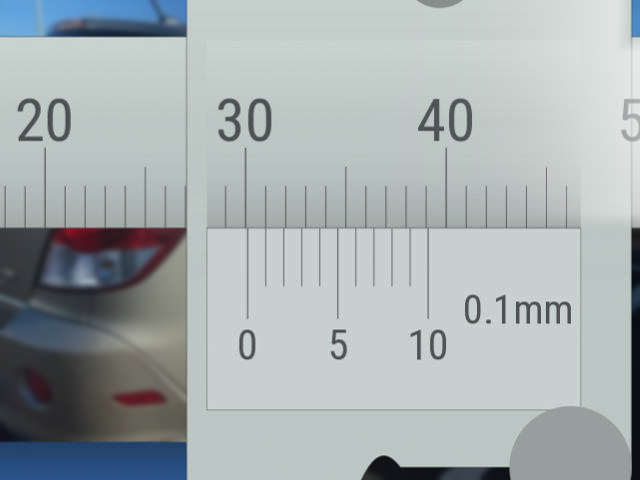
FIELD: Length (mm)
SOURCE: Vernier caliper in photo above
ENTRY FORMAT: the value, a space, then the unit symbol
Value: 30.1 mm
